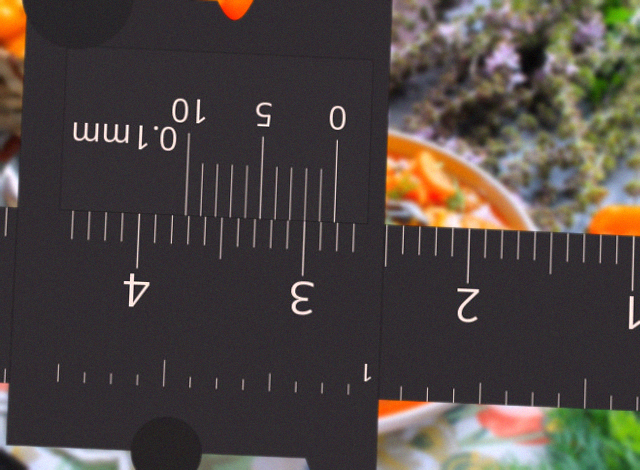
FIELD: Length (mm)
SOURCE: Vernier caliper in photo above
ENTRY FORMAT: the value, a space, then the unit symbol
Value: 28.2 mm
